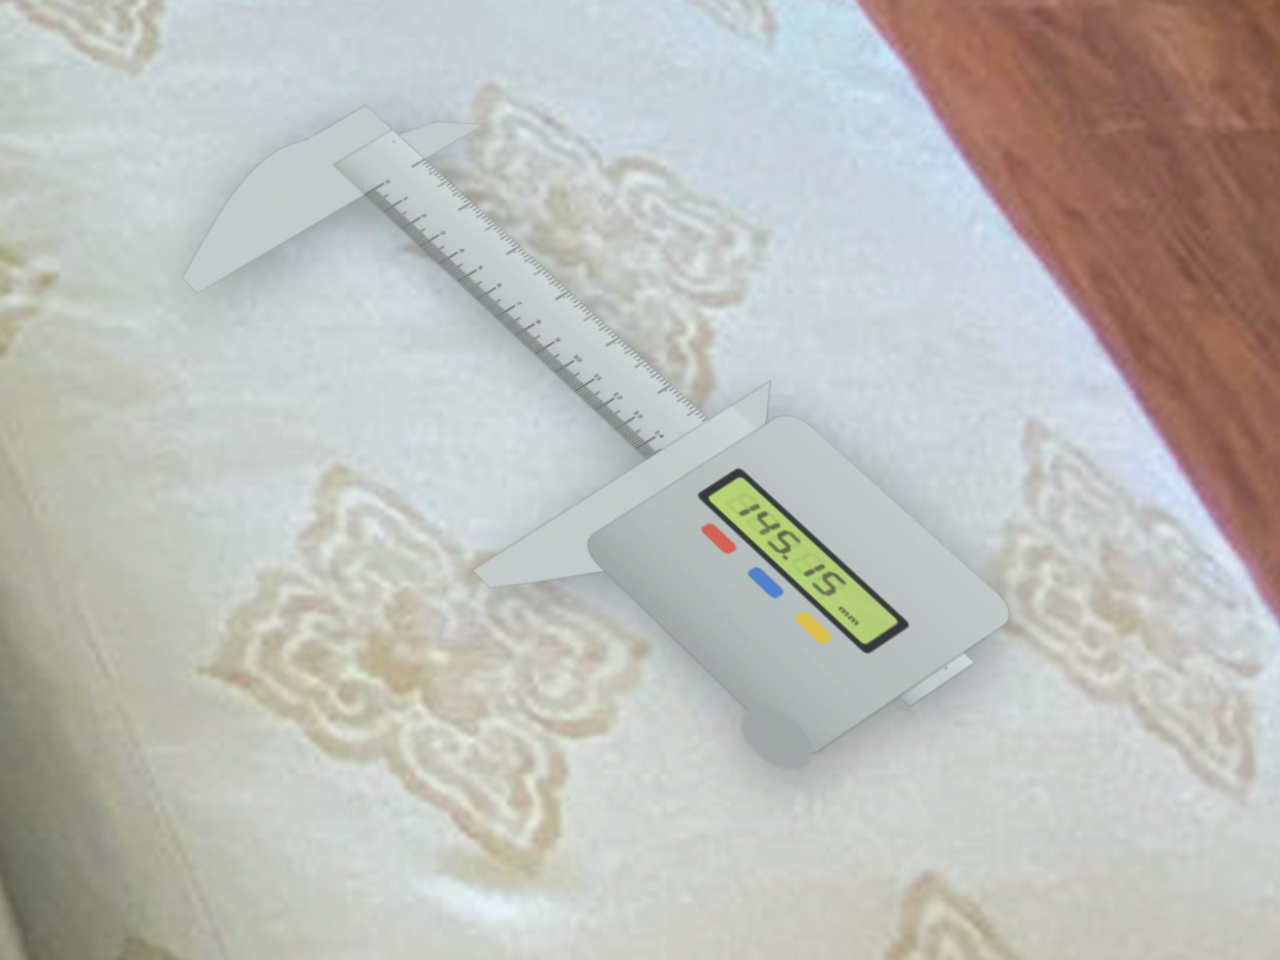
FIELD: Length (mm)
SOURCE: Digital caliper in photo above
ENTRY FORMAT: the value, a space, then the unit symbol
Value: 145.15 mm
